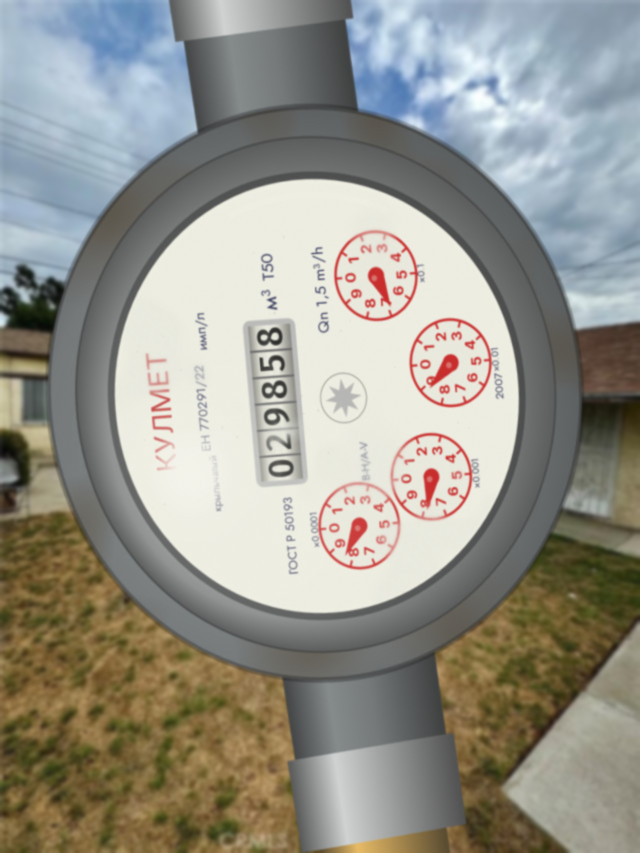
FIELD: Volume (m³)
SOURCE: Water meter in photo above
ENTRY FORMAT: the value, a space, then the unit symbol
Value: 29858.6878 m³
